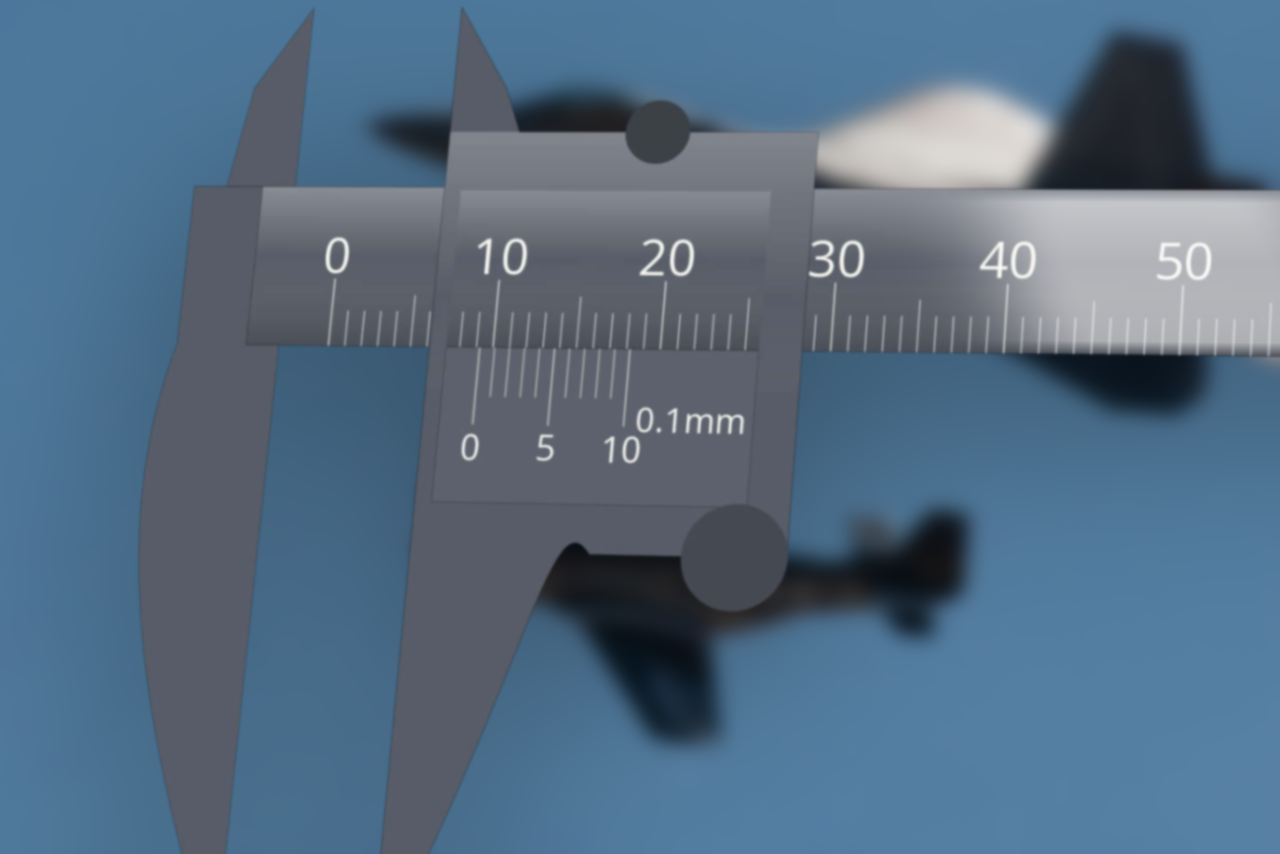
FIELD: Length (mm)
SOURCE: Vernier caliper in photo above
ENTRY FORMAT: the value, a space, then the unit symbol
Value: 9.2 mm
